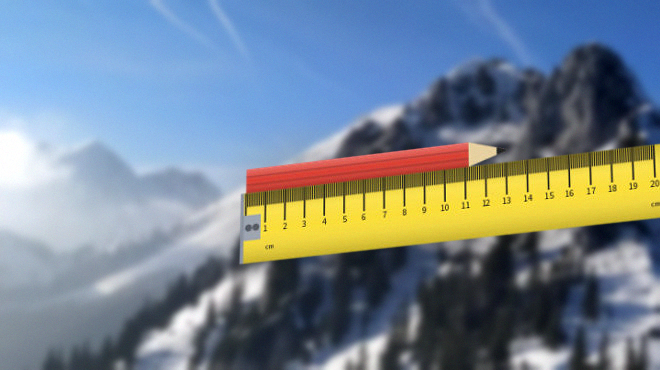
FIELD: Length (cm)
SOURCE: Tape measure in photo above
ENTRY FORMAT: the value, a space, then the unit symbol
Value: 13 cm
